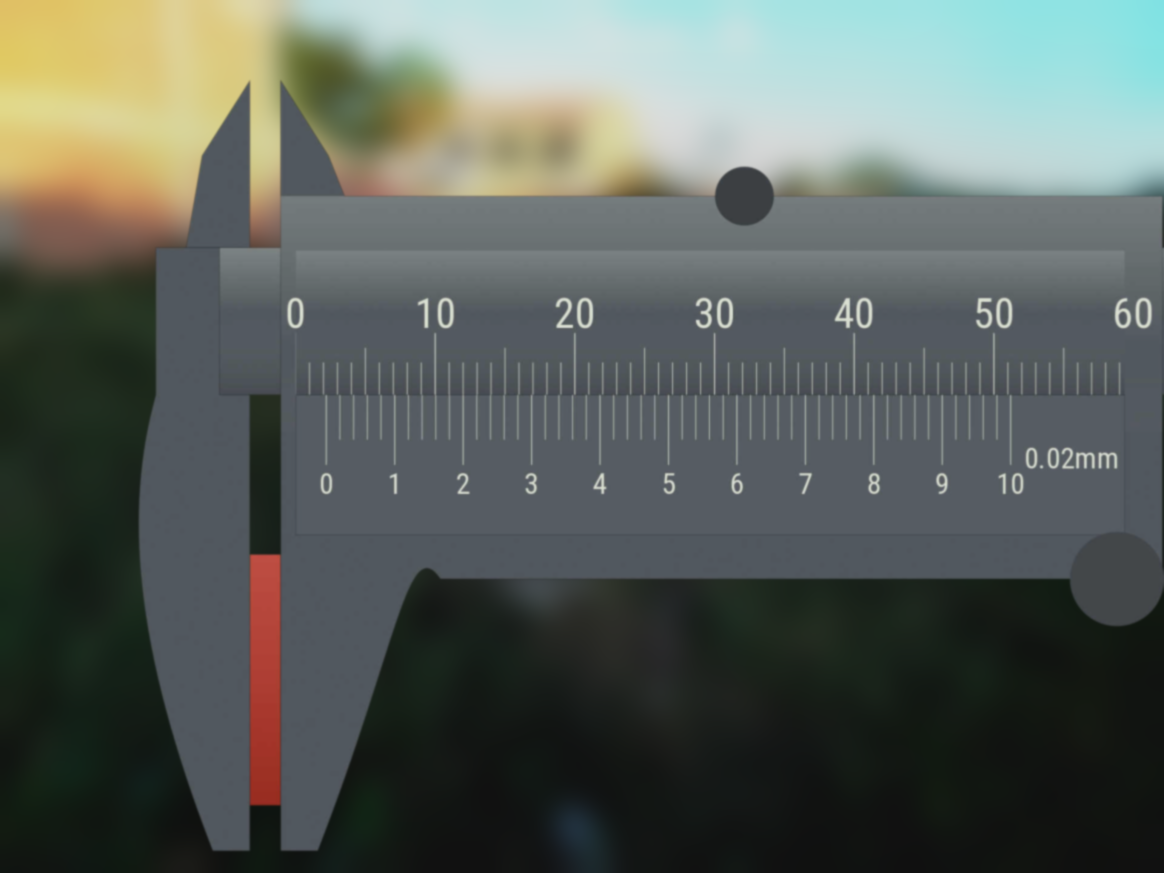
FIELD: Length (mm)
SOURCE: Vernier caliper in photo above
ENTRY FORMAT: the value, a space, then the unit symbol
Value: 2.2 mm
